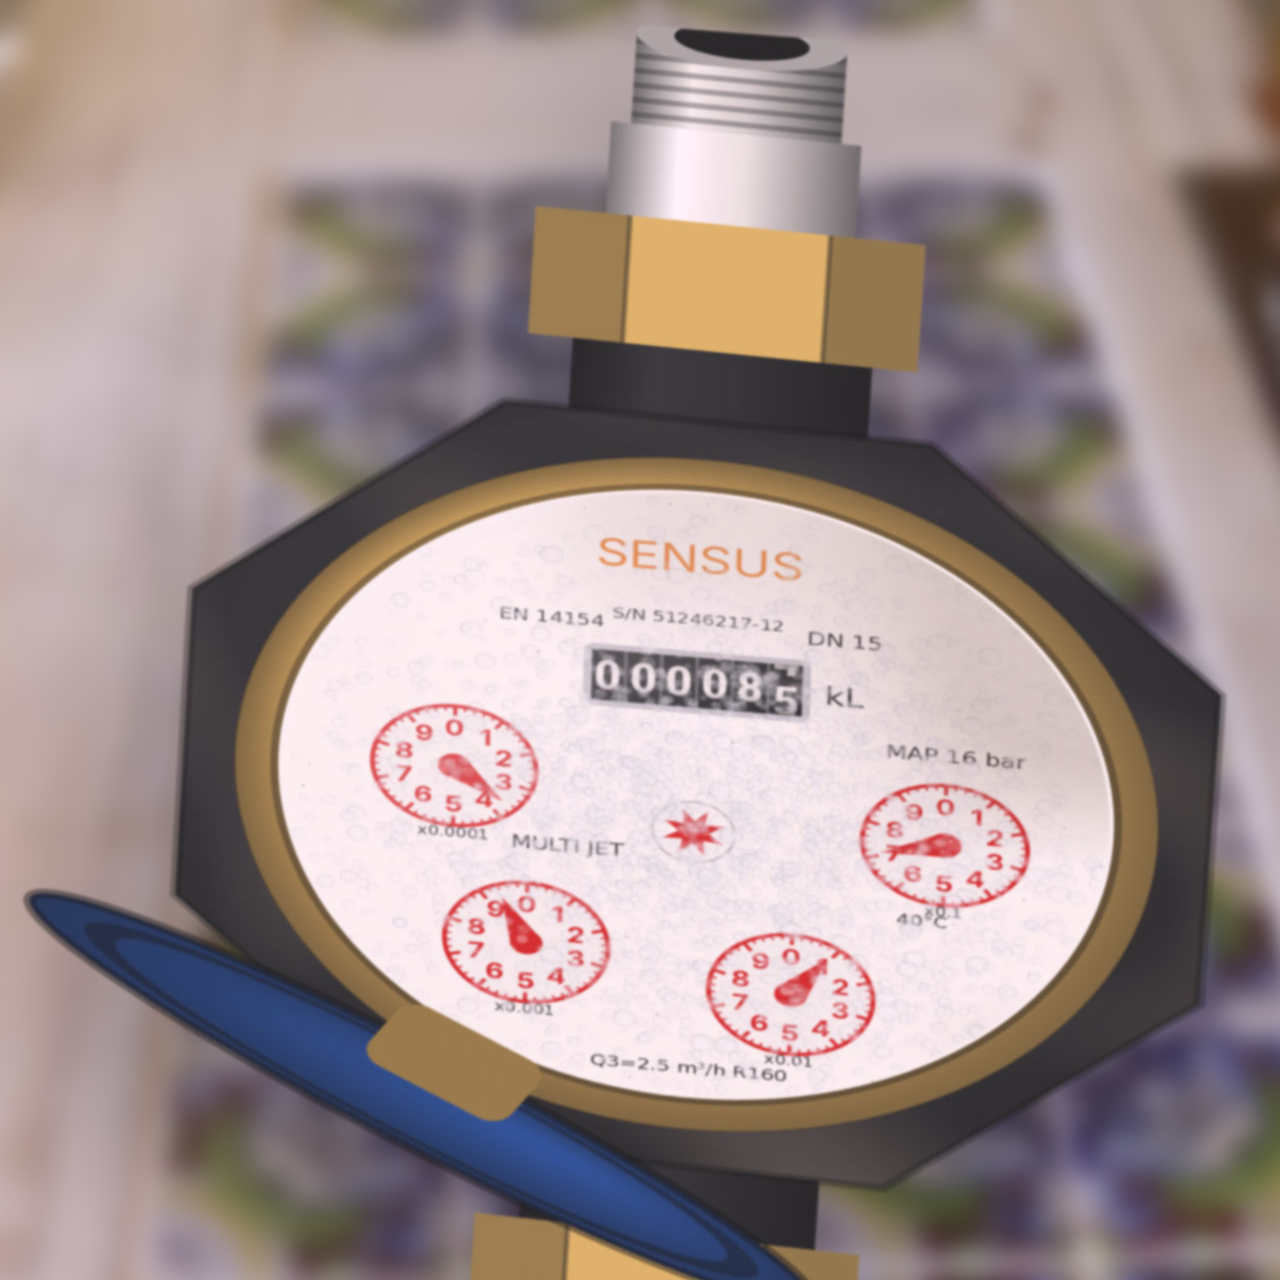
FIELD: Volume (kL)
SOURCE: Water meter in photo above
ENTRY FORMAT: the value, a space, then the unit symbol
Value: 84.7093 kL
